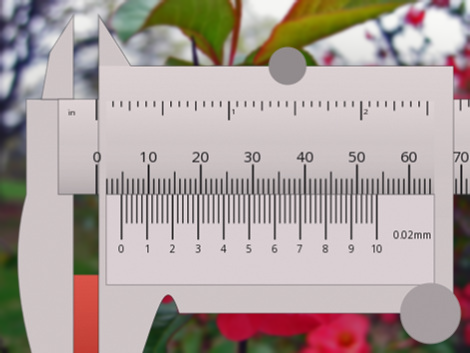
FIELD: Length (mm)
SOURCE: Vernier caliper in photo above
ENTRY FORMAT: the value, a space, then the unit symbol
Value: 4.8 mm
